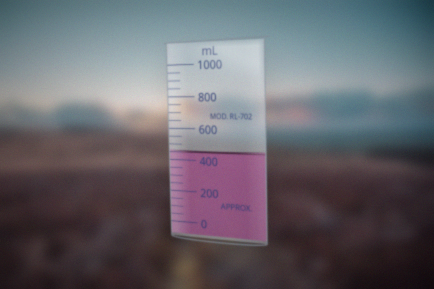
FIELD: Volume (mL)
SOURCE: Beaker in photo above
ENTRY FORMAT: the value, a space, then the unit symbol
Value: 450 mL
